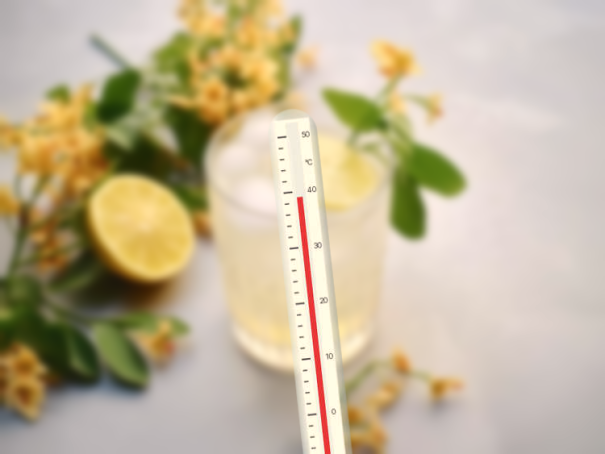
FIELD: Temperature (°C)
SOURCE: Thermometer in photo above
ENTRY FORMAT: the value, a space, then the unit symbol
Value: 39 °C
